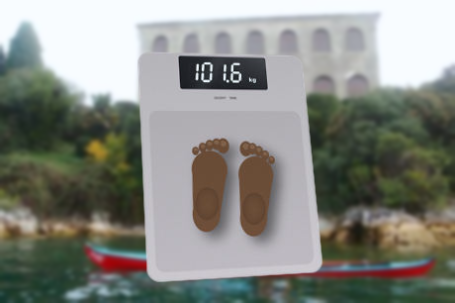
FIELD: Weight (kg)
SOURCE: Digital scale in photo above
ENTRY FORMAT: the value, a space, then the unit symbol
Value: 101.6 kg
